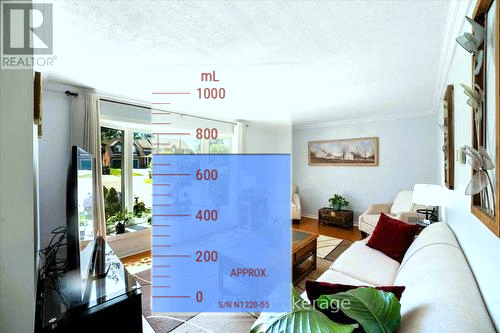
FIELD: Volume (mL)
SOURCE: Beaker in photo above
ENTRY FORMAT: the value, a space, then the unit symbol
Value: 700 mL
